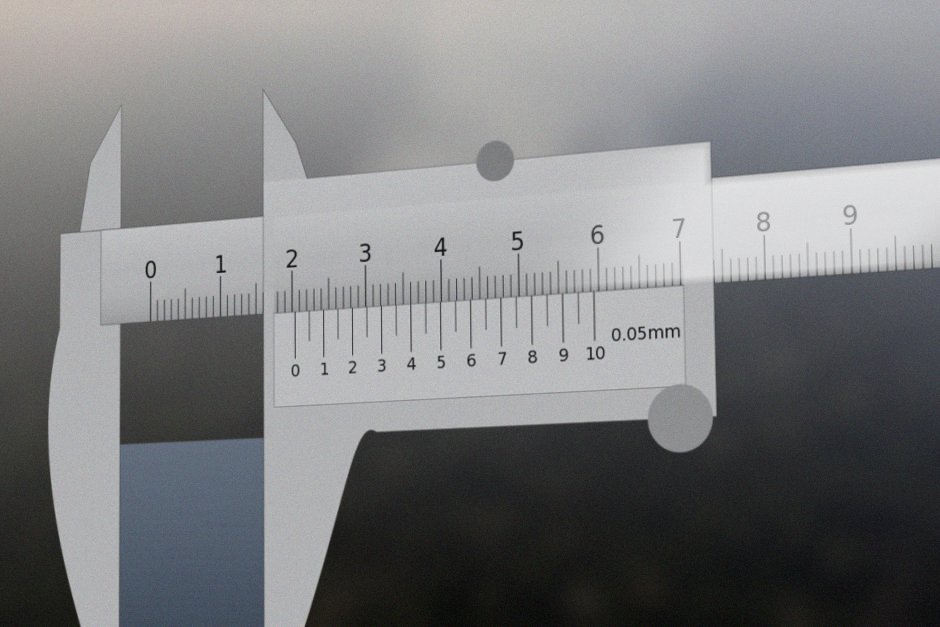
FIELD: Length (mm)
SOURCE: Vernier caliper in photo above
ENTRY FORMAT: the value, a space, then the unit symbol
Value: 20.4 mm
